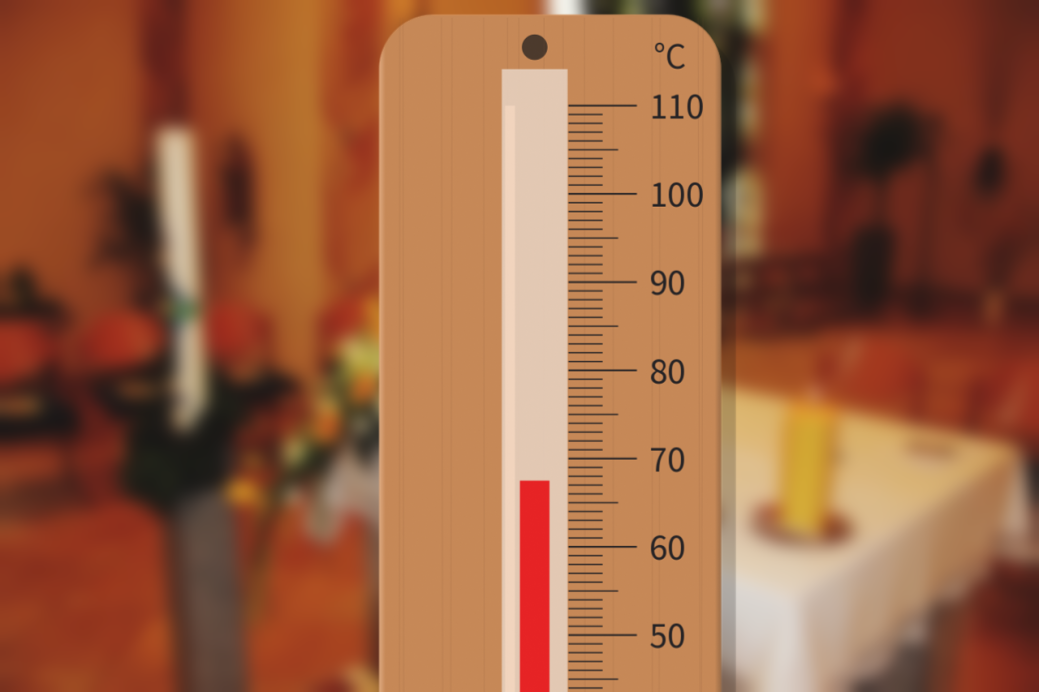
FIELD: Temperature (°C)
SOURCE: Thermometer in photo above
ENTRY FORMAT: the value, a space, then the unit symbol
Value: 67.5 °C
